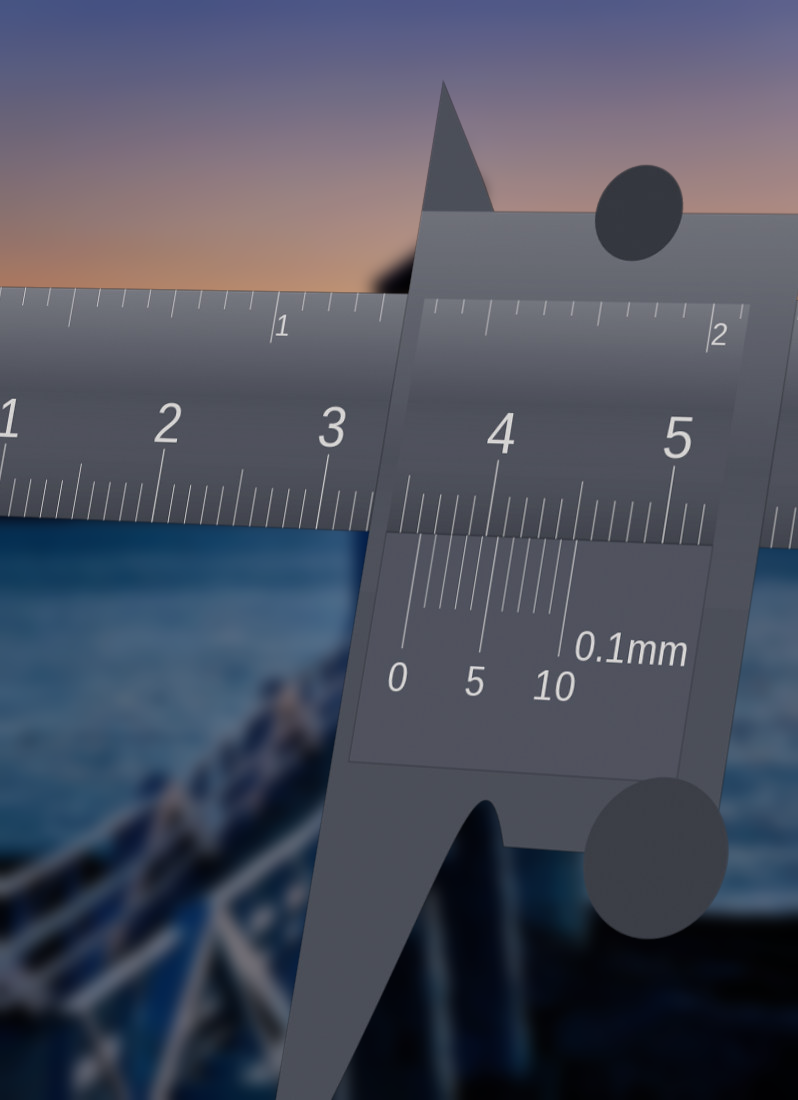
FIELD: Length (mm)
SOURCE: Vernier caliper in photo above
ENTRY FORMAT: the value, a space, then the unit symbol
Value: 36.2 mm
